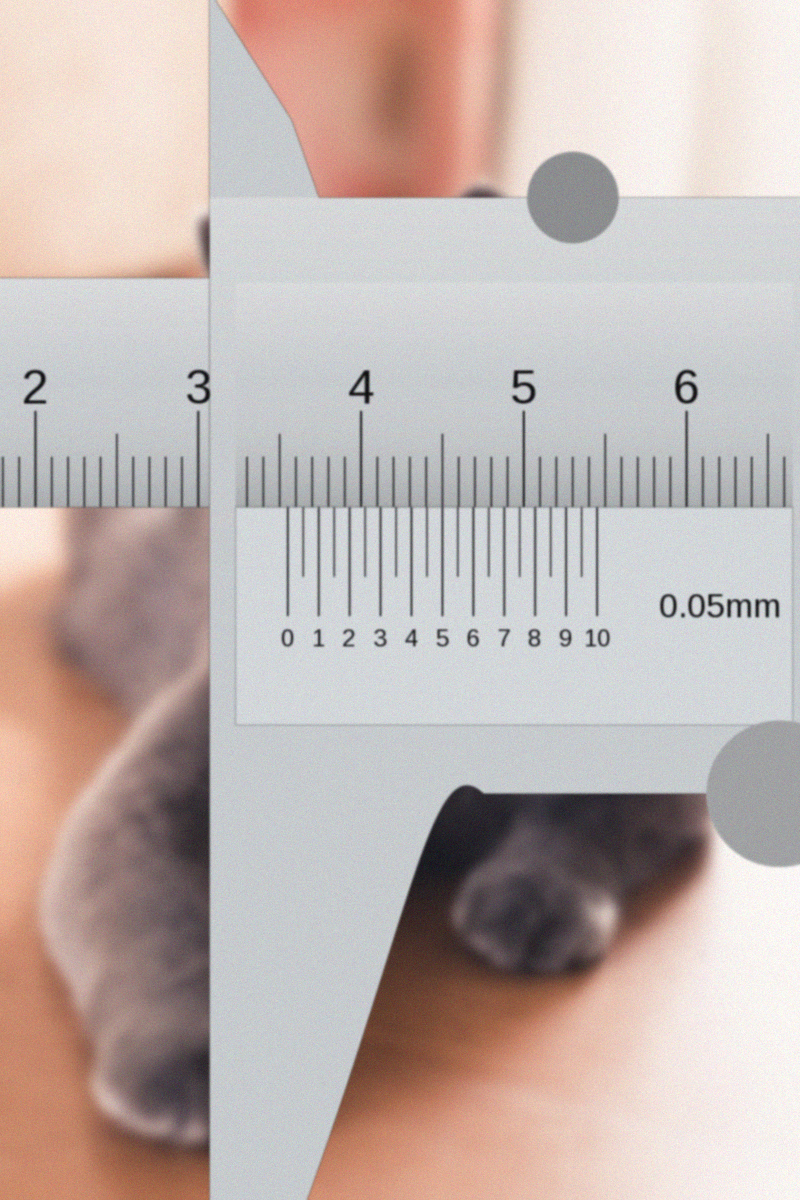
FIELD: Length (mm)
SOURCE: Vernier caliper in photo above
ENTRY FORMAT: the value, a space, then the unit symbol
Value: 35.5 mm
